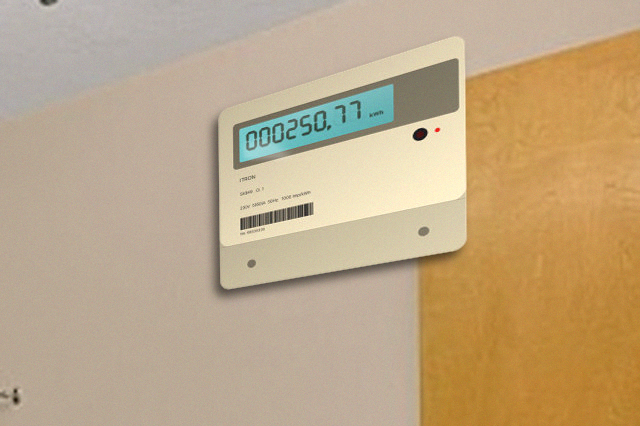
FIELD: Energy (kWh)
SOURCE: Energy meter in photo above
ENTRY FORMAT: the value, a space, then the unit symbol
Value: 250.77 kWh
